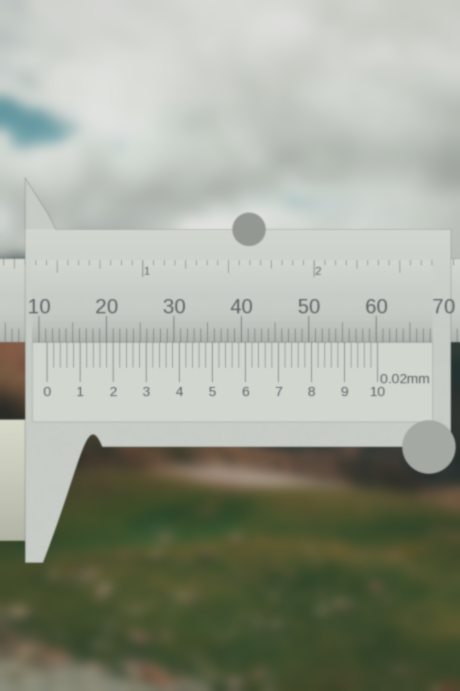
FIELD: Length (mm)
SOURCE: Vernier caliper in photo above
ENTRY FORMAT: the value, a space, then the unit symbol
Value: 11.2 mm
